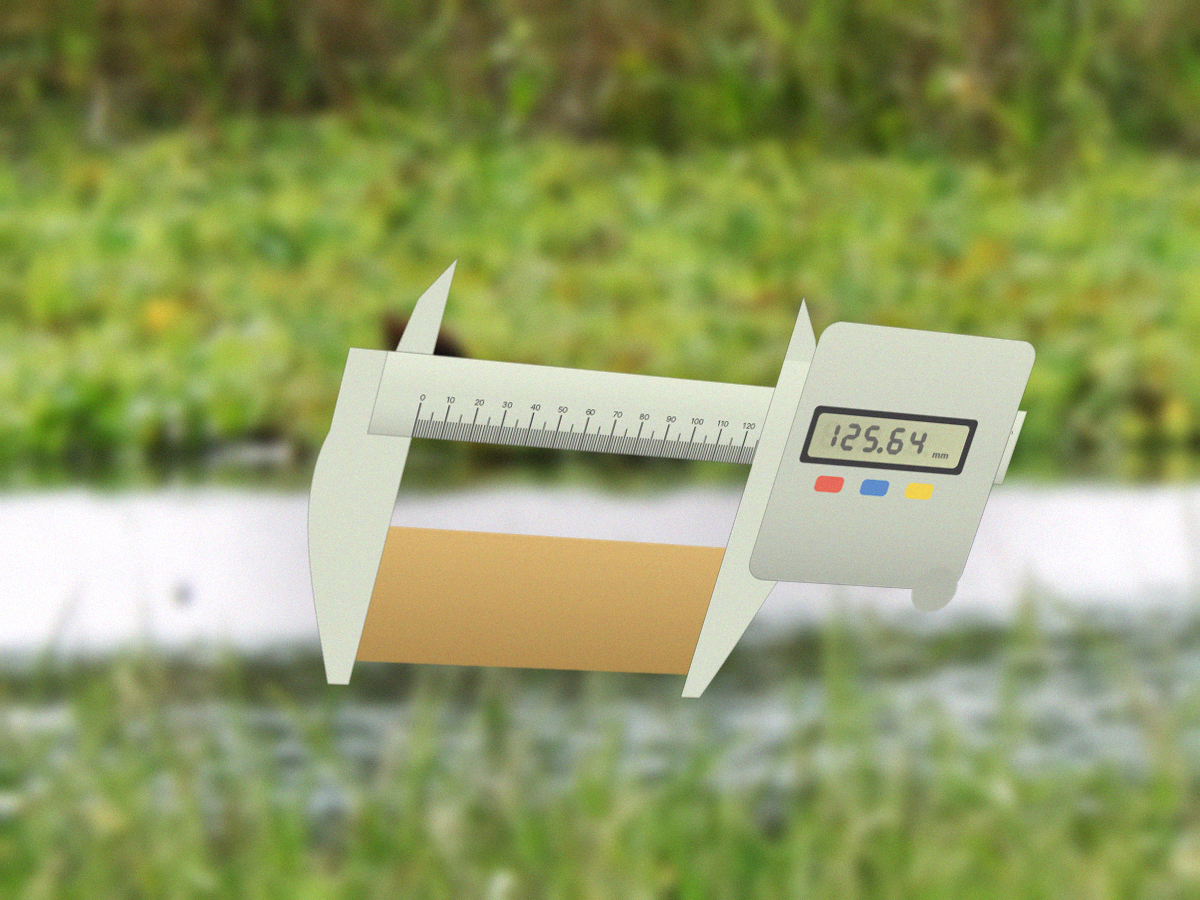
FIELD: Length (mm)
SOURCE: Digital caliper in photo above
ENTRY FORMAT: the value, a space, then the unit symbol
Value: 125.64 mm
